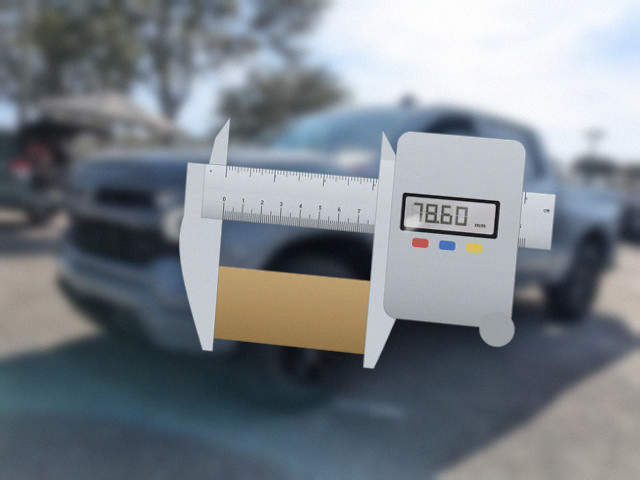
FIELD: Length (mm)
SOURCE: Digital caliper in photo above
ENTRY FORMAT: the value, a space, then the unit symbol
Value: 78.60 mm
